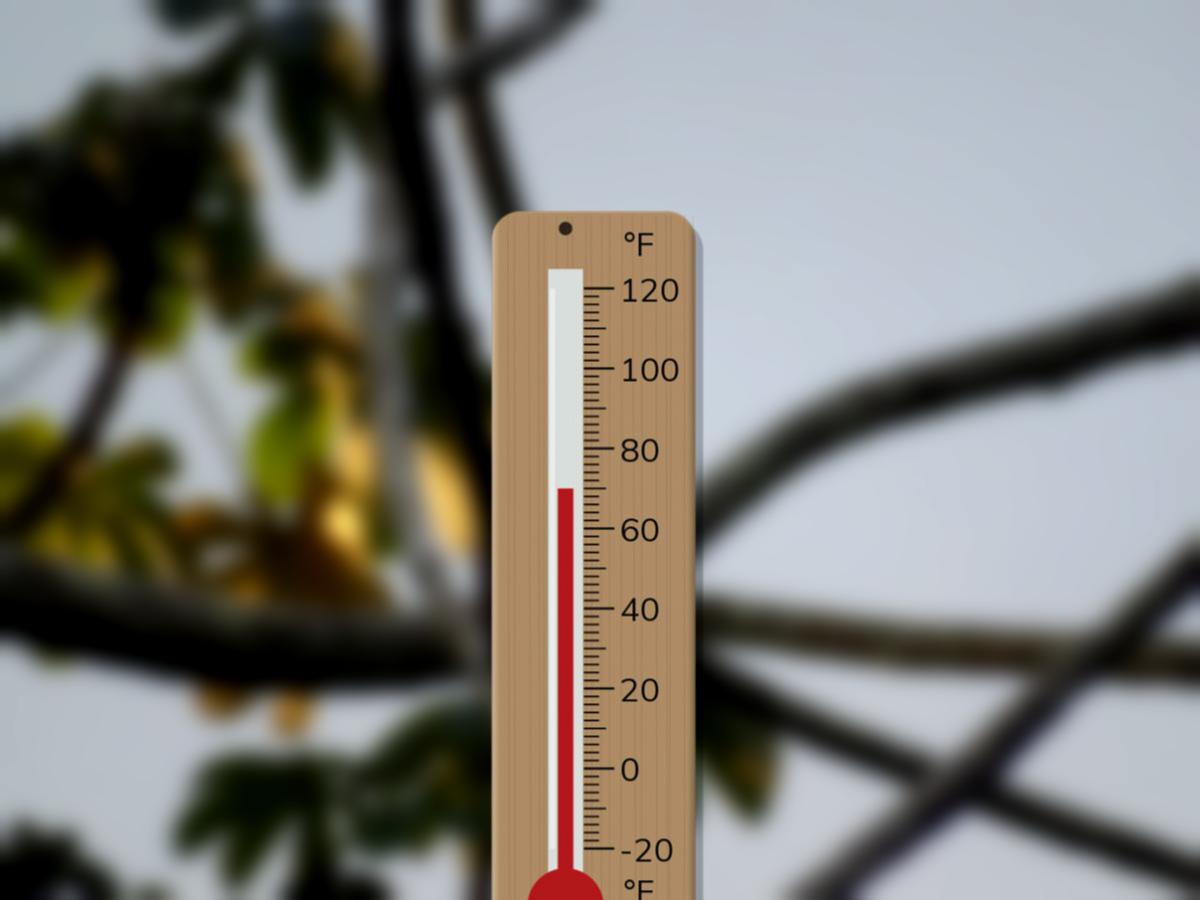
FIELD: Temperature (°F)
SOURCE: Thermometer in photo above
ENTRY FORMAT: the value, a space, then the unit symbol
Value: 70 °F
